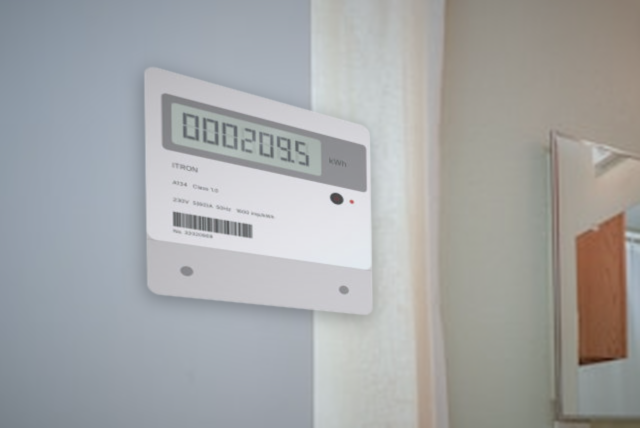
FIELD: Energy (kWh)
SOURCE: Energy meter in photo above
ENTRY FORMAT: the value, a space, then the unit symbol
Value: 209.5 kWh
